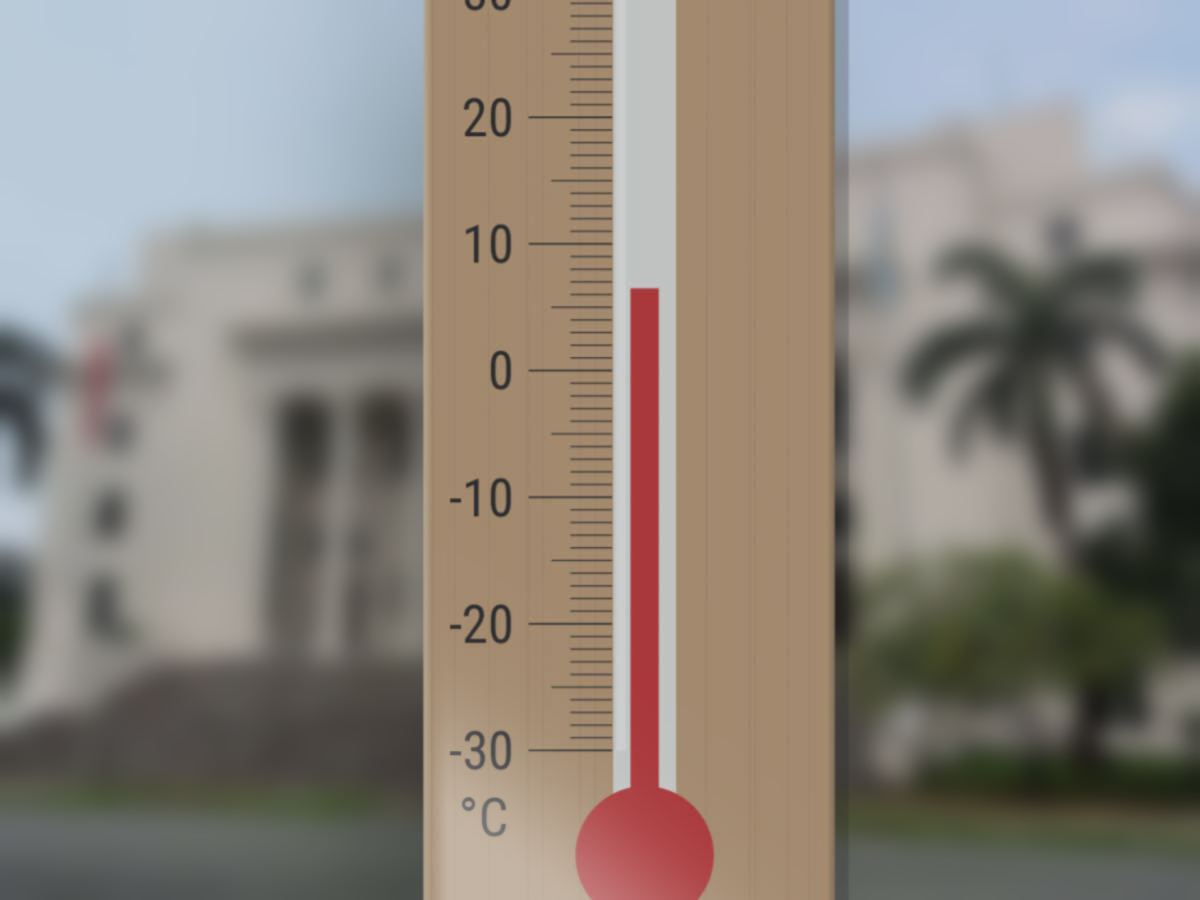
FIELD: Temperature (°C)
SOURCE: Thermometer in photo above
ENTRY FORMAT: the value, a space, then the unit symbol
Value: 6.5 °C
